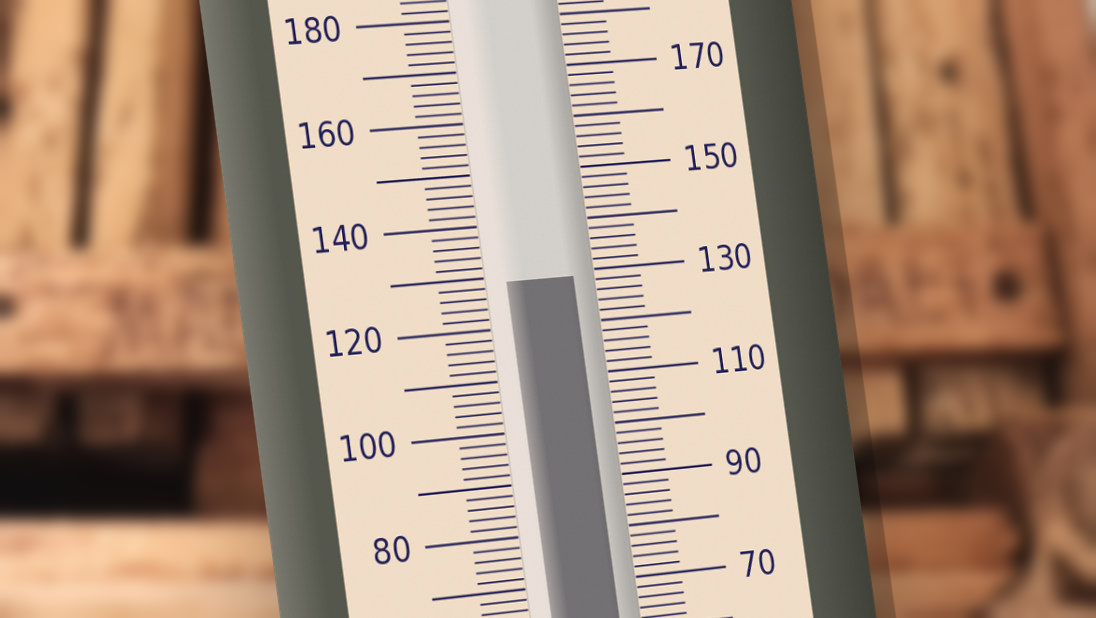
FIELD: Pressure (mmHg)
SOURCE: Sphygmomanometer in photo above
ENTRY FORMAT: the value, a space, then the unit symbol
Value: 129 mmHg
